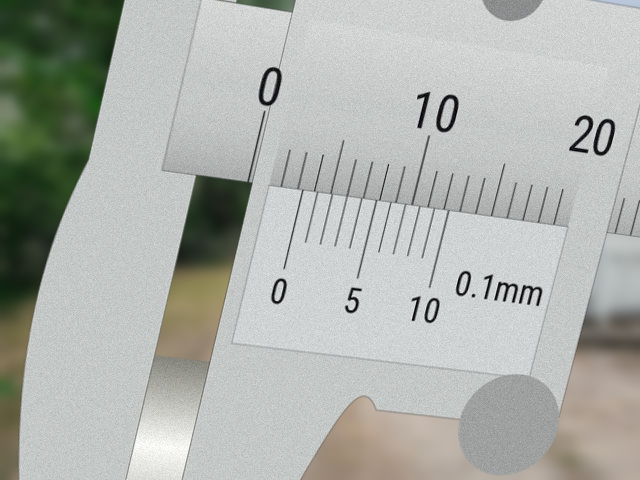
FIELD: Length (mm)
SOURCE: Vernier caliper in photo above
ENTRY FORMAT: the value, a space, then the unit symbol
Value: 3.3 mm
